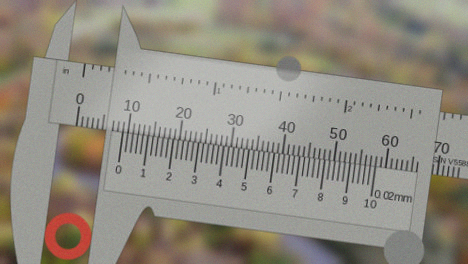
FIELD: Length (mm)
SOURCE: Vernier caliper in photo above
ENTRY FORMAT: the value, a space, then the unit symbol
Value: 9.0 mm
